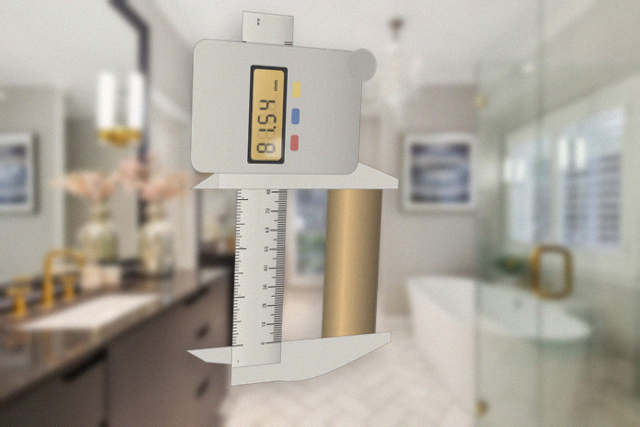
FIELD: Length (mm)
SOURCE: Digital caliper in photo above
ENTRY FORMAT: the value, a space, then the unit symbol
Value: 81.54 mm
